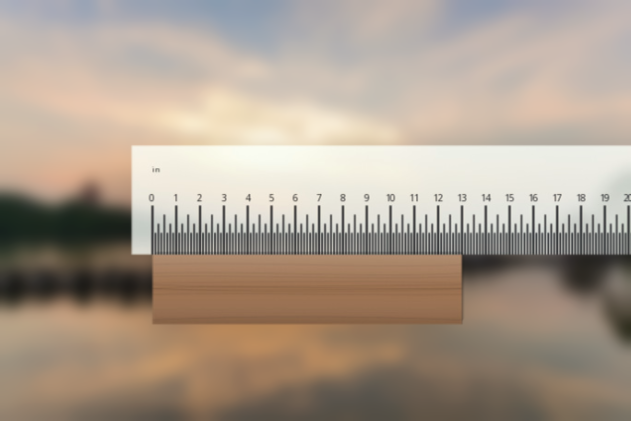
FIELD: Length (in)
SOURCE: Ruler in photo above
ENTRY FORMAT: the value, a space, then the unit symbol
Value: 13 in
